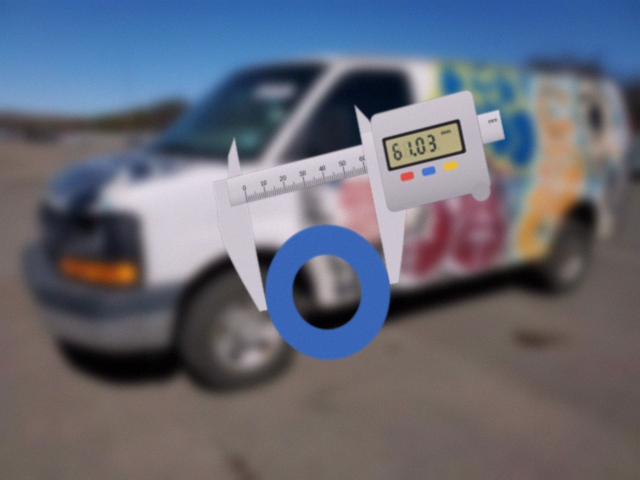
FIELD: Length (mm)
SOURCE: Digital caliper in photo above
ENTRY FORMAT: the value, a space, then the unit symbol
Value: 61.03 mm
